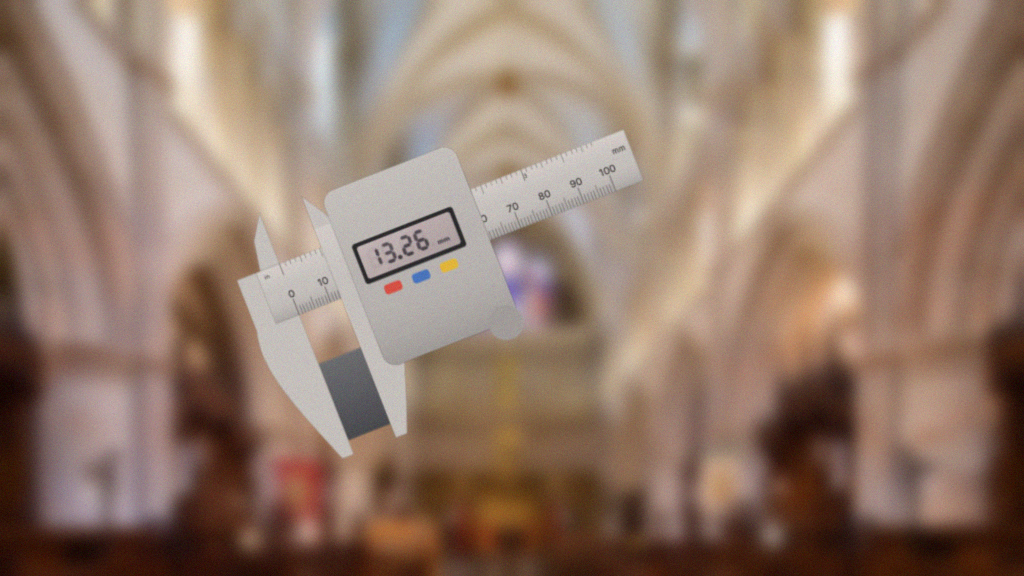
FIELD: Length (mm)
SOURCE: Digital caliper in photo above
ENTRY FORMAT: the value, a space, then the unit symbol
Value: 13.26 mm
